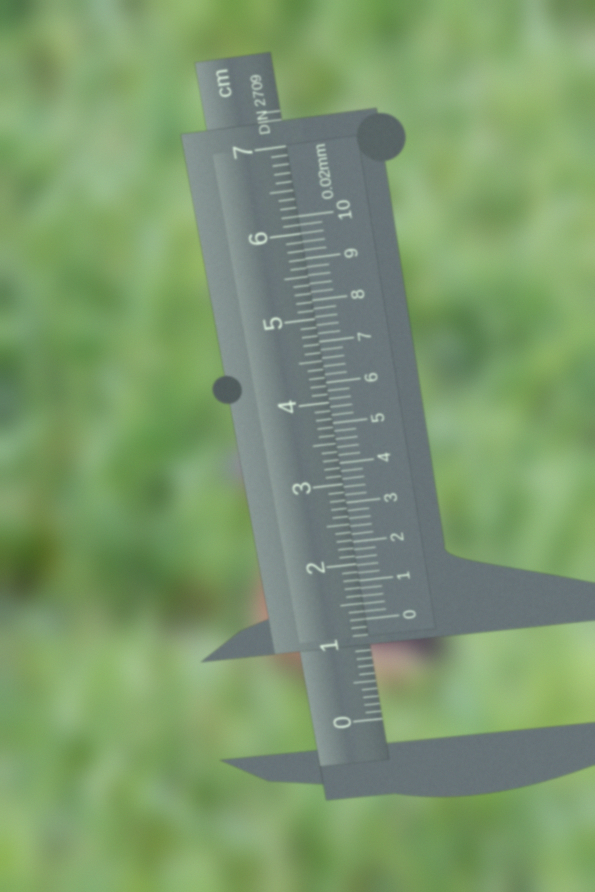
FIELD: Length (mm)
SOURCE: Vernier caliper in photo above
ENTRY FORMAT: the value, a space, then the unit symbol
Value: 13.0 mm
